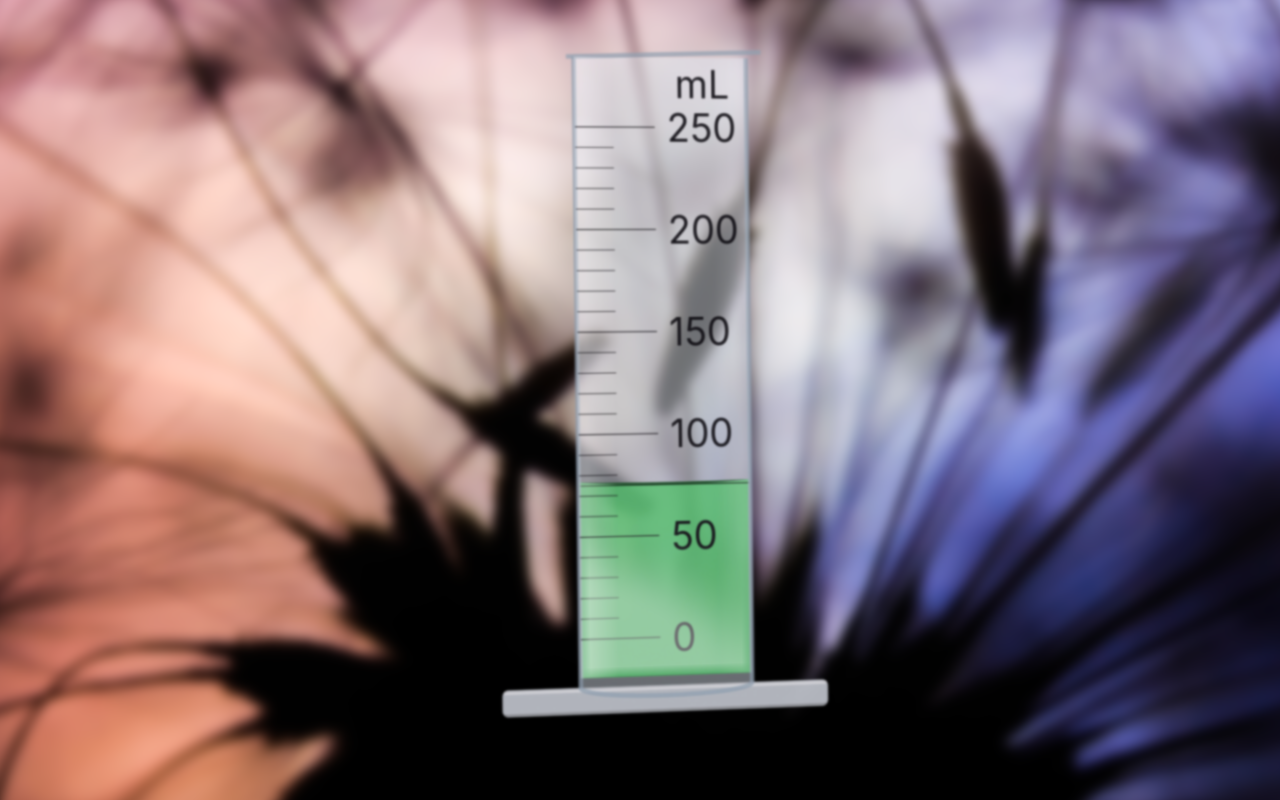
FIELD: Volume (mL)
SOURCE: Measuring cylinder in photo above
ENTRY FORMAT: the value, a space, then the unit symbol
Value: 75 mL
